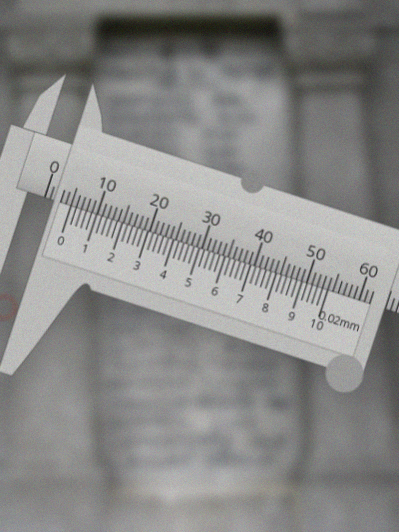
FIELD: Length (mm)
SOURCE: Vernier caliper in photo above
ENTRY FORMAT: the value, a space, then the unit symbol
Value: 5.0 mm
